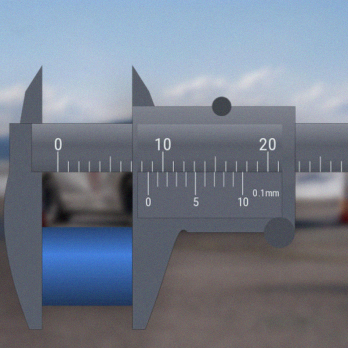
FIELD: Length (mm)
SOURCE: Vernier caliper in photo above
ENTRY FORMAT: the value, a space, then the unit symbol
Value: 8.6 mm
